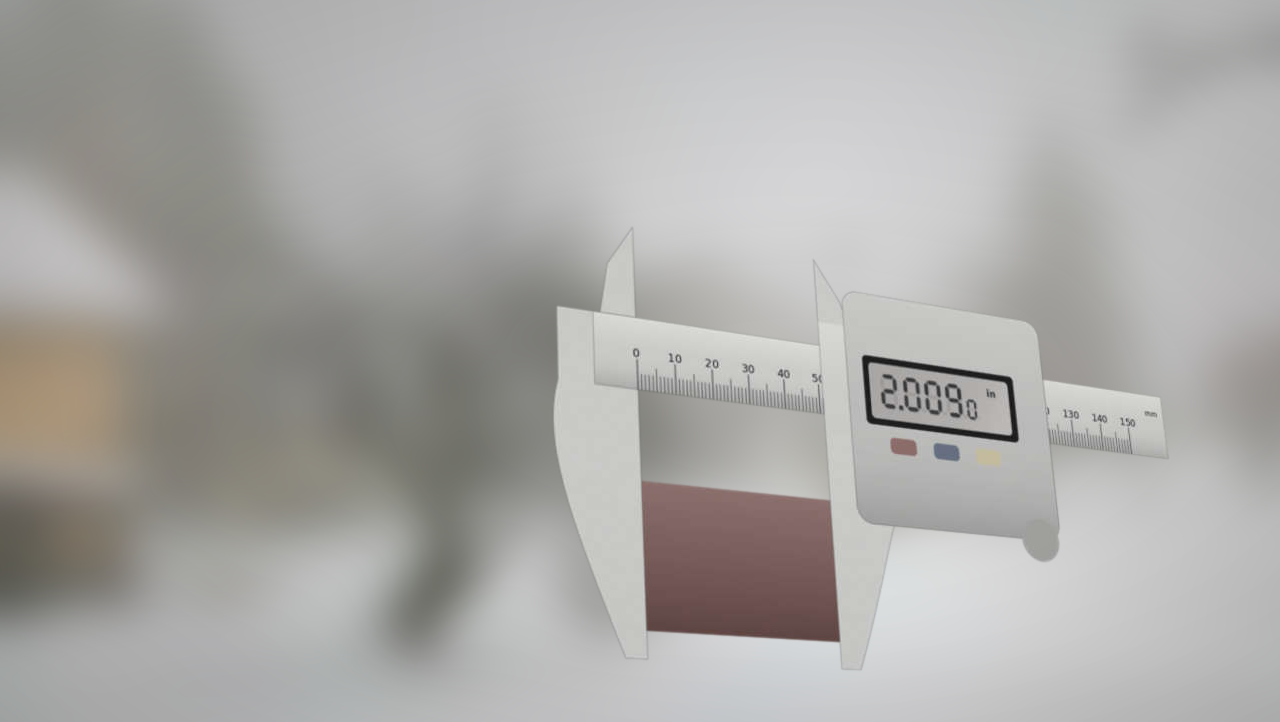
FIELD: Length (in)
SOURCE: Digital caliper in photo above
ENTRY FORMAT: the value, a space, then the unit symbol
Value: 2.0090 in
